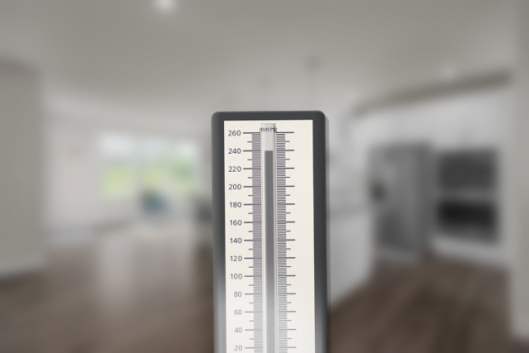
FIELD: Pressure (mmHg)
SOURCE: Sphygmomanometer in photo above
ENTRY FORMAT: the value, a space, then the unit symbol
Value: 240 mmHg
